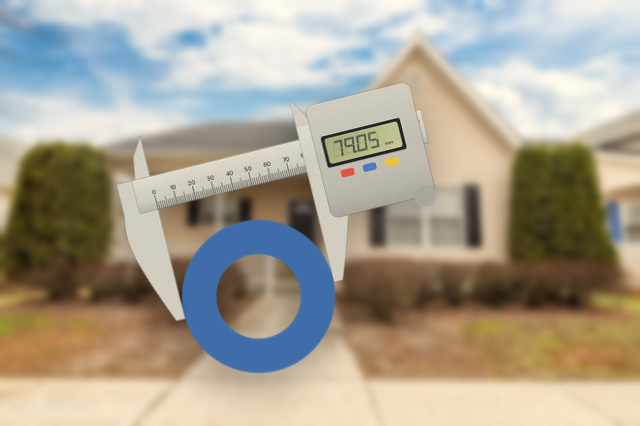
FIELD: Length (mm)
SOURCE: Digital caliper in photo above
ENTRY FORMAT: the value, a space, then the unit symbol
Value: 79.05 mm
